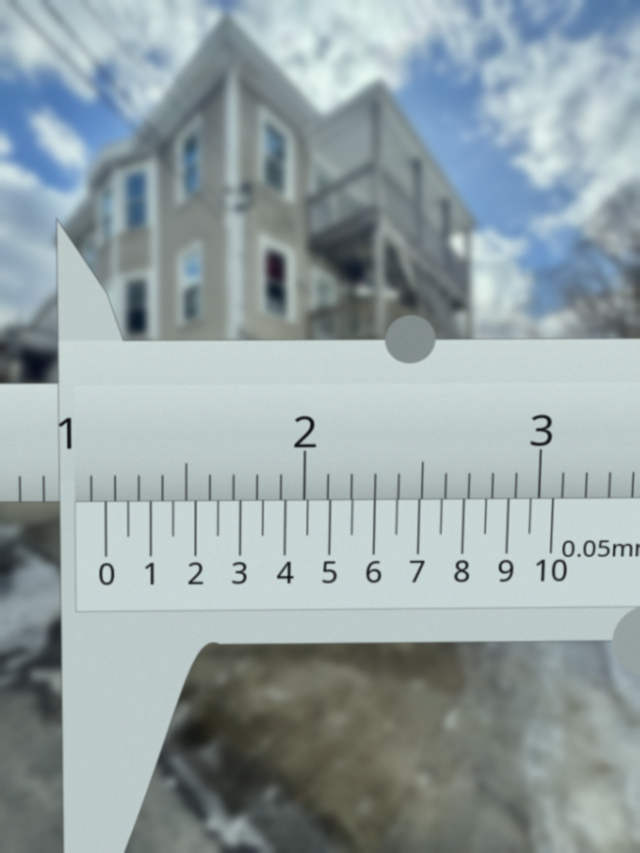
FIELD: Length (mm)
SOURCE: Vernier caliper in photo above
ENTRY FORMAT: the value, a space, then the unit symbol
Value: 11.6 mm
